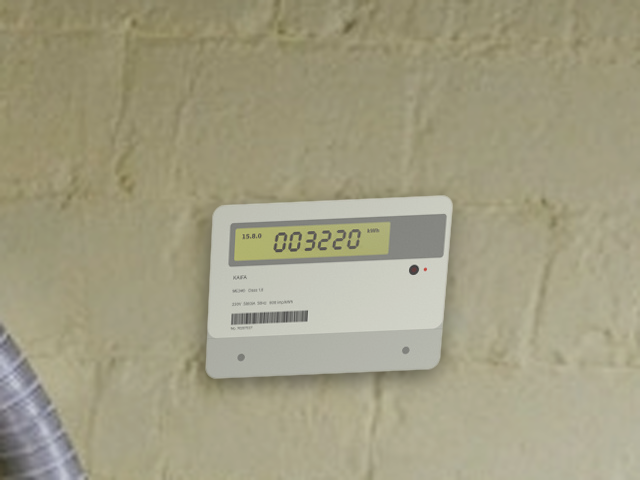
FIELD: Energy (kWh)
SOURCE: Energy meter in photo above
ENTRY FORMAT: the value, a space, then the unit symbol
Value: 3220 kWh
